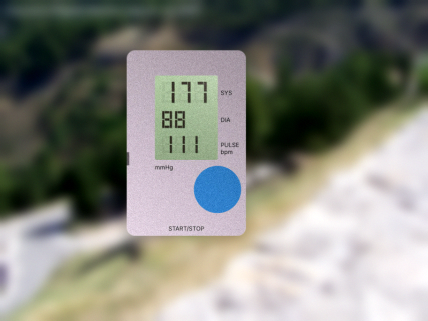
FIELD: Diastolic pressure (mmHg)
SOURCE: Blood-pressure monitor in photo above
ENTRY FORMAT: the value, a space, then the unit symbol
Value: 88 mmHg
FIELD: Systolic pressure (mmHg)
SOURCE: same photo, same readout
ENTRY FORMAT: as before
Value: 177 mmHg
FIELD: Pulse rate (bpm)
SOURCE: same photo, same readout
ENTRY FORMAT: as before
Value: 111 bpm
